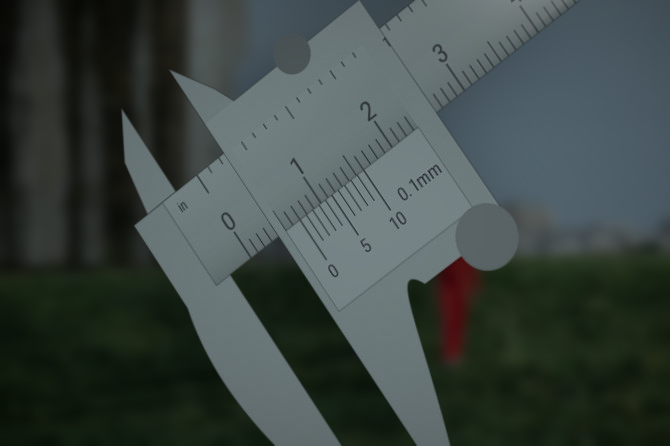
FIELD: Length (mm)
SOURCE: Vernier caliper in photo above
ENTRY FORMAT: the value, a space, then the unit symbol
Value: 7.0 mm
